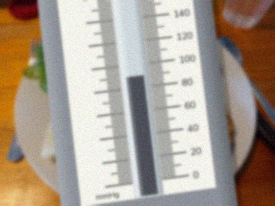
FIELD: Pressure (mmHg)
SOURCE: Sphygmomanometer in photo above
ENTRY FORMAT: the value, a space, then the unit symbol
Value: 90 mmHg
